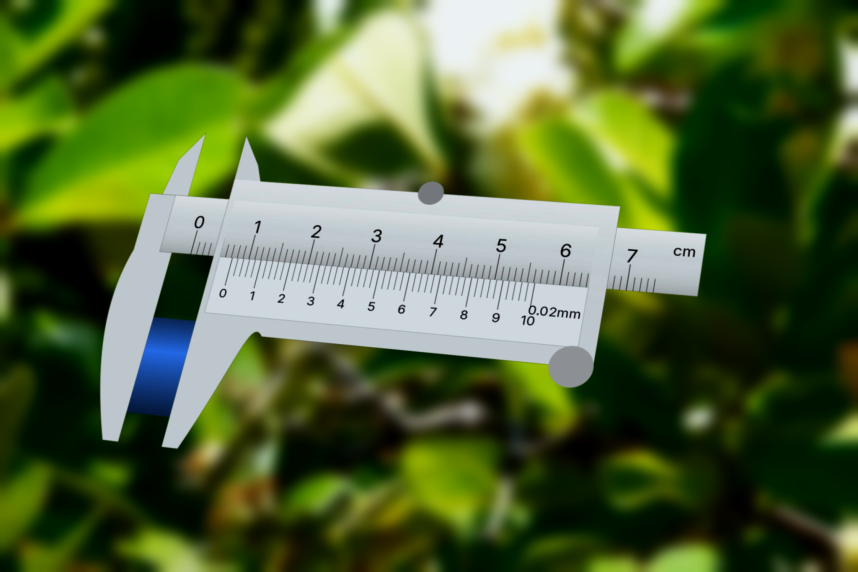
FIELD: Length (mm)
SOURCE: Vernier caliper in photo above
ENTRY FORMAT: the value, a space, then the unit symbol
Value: 7.2 mm
